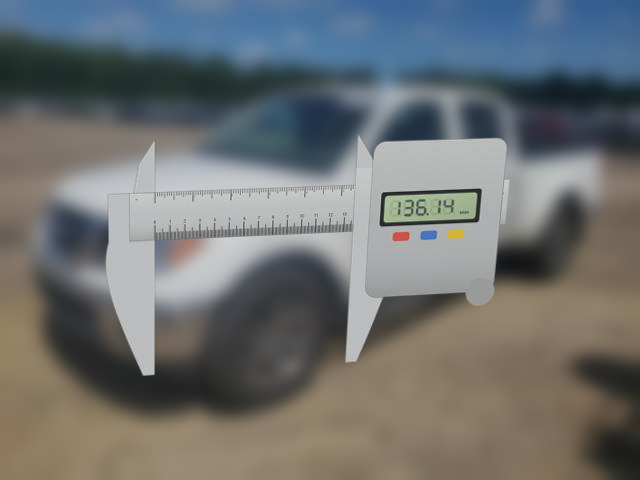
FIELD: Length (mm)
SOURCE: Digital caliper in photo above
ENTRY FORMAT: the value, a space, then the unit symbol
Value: 136.14 mm
